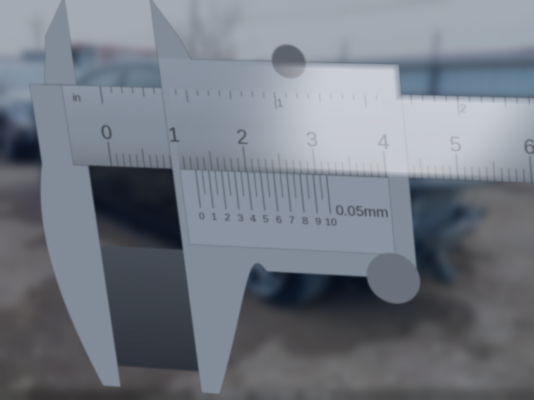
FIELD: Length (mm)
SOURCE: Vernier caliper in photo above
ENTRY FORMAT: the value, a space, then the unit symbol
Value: 12.6 mm
